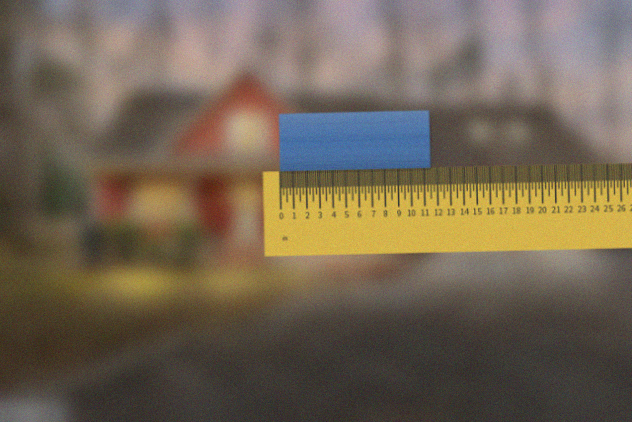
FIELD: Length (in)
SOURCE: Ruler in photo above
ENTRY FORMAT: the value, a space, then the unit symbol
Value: 11.5 in
